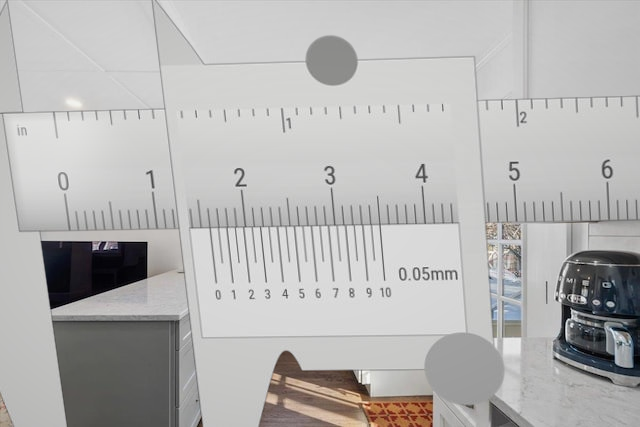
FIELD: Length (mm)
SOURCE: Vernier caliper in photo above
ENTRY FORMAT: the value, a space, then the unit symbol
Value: 16.0 mm
